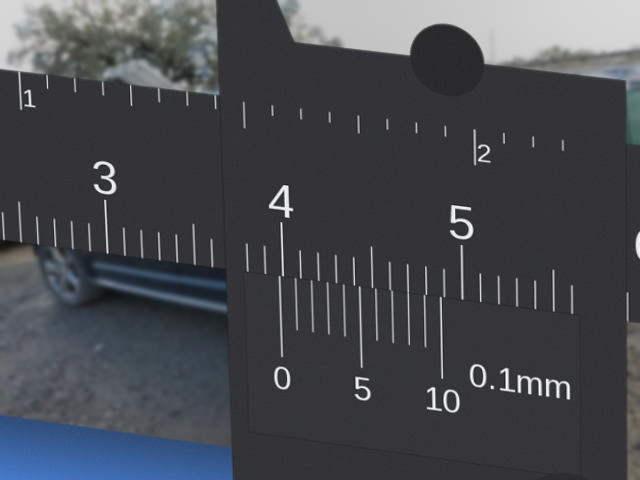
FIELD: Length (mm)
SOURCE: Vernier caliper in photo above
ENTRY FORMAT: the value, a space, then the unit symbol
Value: 39.8 mm
